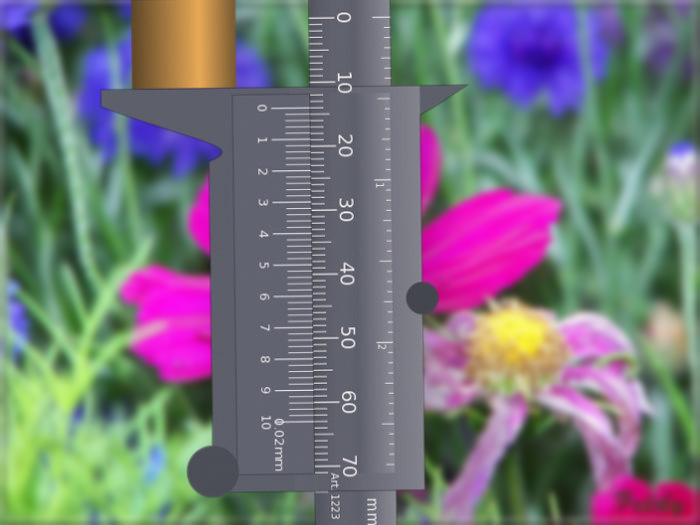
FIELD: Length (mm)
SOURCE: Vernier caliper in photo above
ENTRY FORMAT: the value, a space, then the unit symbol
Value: 14.0 mm
